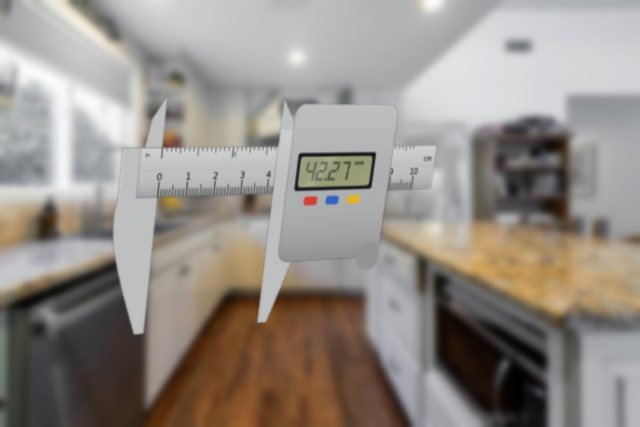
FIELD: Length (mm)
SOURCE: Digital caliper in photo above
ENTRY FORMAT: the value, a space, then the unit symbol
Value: 42.27 mm
